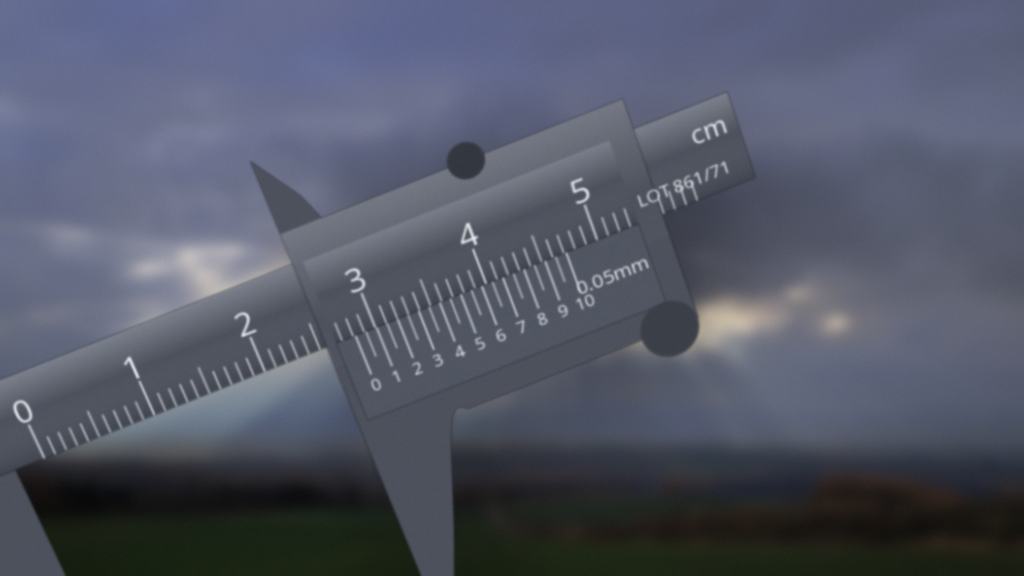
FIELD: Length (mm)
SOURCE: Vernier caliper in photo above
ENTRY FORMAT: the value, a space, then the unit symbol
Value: 28.2 mm
